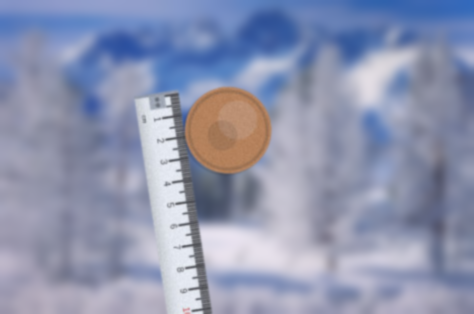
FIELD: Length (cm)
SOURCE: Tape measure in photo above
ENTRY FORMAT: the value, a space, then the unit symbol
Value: 4 cm
